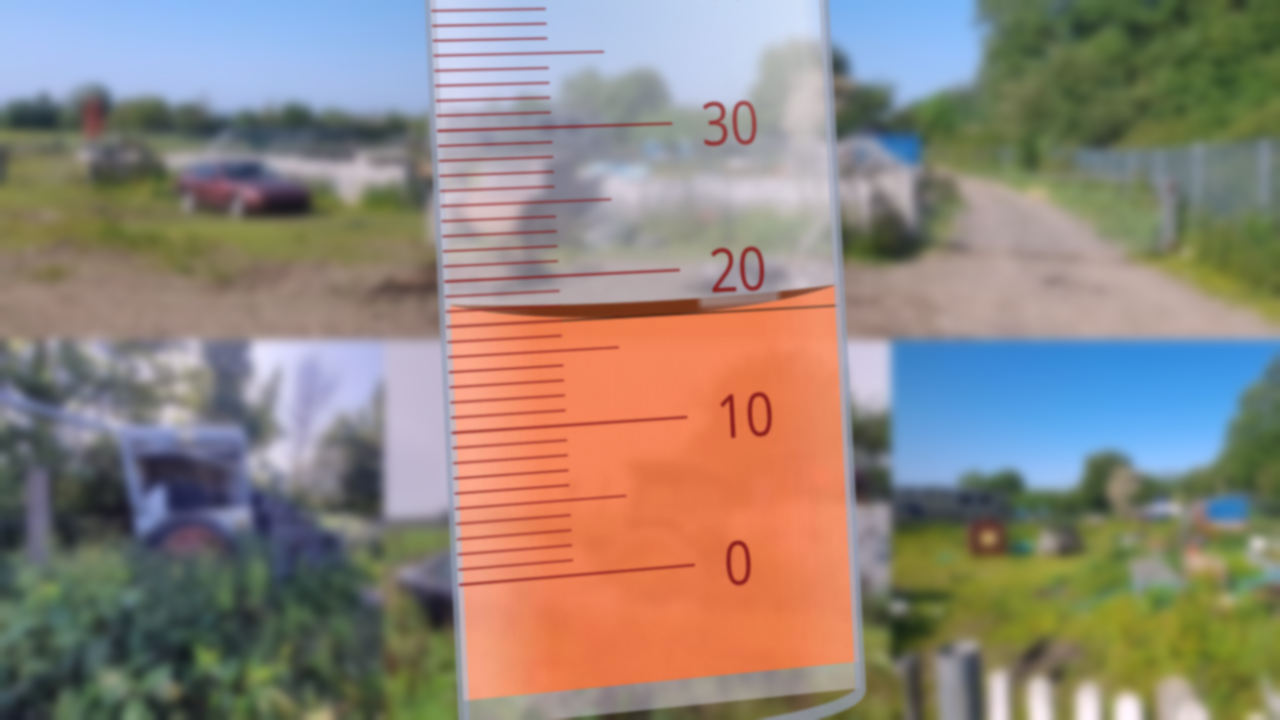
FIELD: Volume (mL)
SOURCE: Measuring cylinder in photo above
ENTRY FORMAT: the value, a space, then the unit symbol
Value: 17 mL
